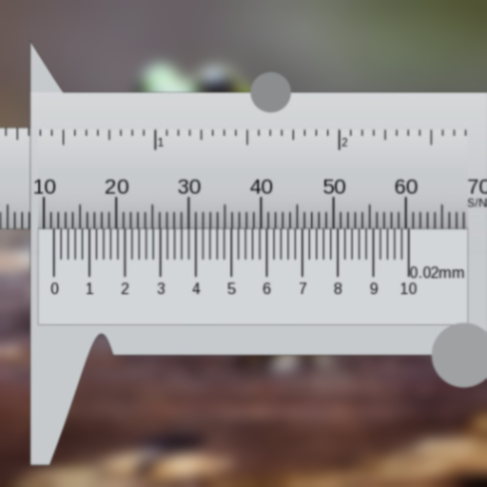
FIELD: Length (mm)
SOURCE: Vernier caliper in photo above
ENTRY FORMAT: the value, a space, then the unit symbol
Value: 11.4 mm
